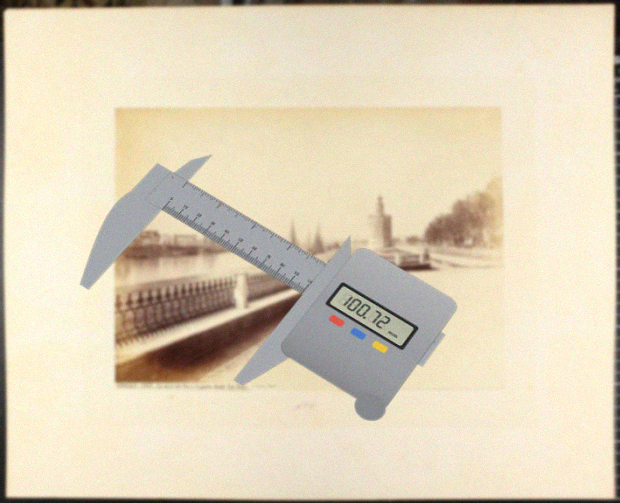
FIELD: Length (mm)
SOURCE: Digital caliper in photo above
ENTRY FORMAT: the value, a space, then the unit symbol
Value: 100.72 mm
